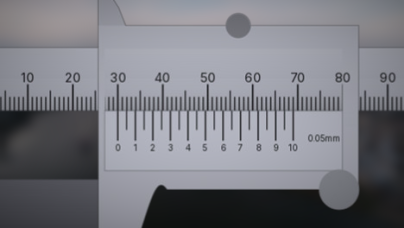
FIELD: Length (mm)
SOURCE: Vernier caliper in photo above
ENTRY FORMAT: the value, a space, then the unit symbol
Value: 30.0 mm
